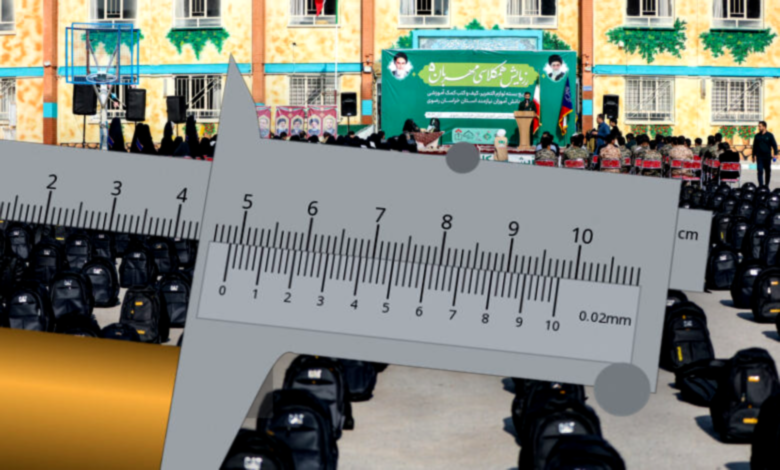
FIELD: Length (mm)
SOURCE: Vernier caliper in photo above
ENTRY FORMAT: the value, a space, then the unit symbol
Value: 48.5 mm
